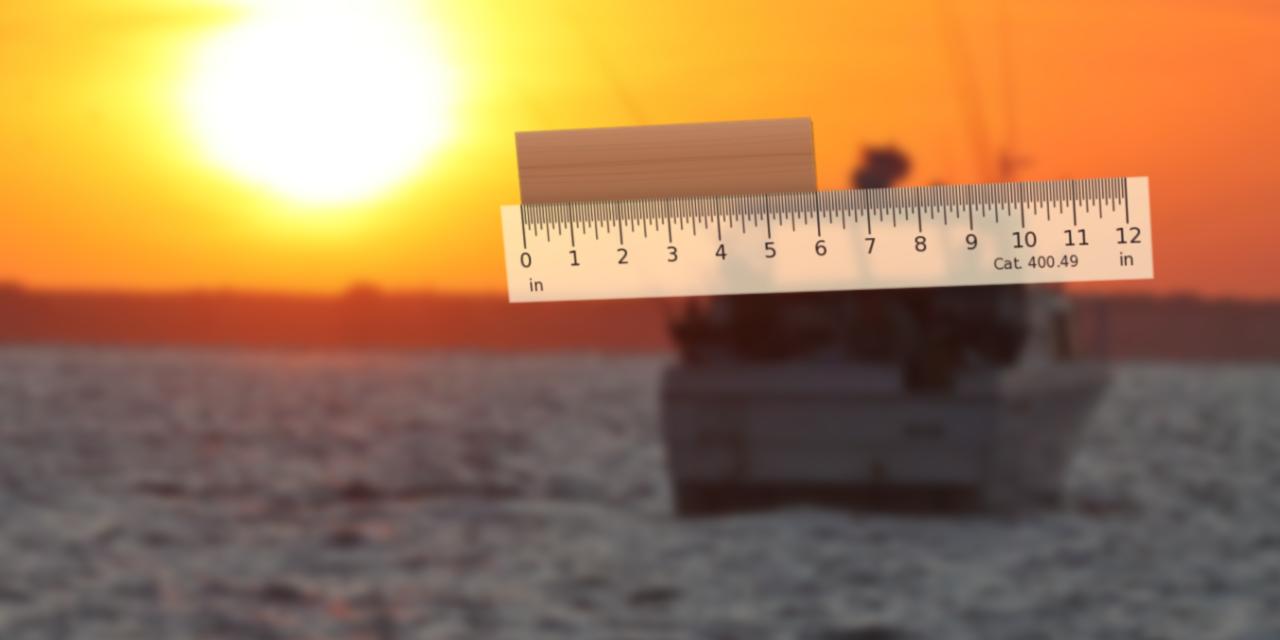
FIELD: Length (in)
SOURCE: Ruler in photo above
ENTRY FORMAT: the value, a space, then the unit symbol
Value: 6 in
